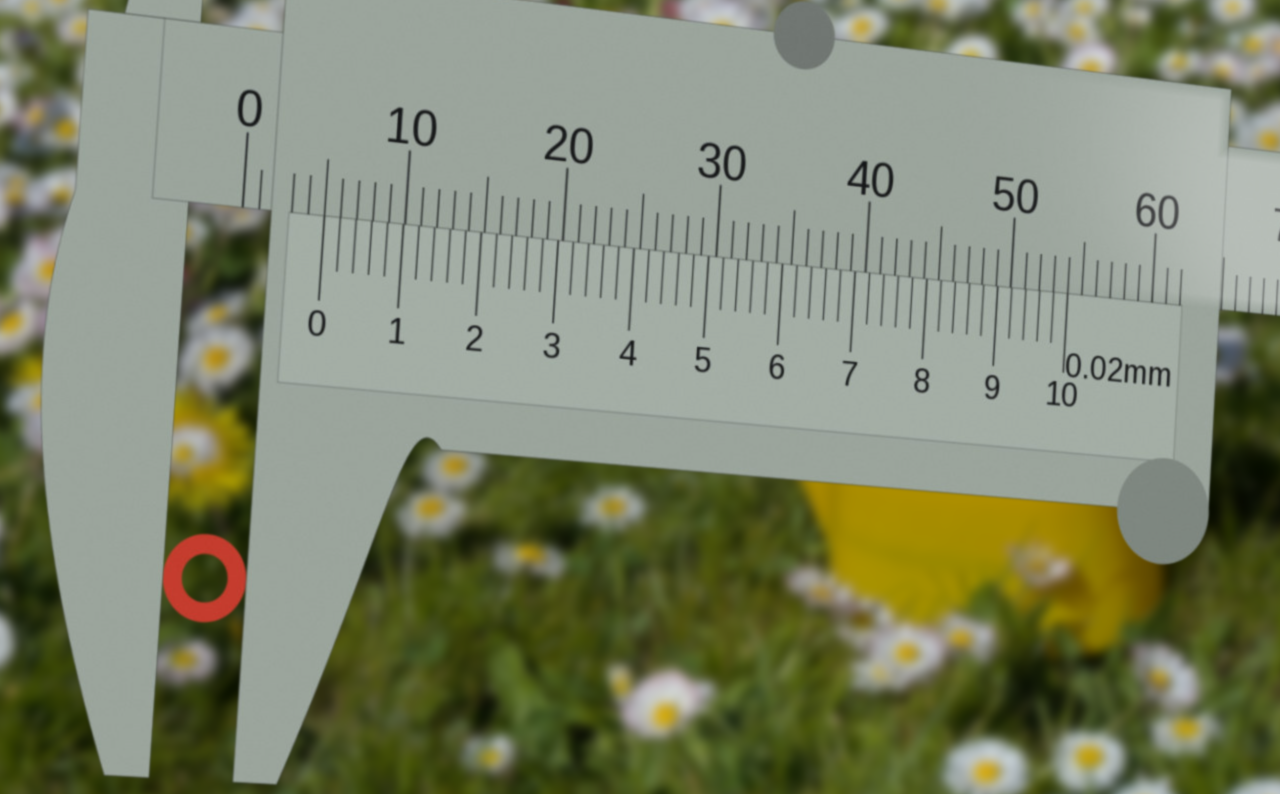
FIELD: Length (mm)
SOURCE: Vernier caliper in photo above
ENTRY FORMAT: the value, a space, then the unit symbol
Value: 5.0 mm
